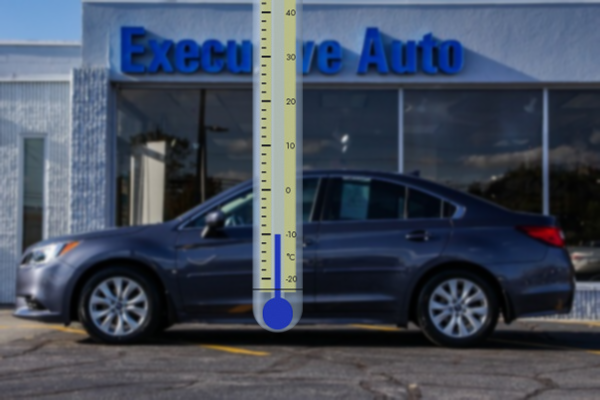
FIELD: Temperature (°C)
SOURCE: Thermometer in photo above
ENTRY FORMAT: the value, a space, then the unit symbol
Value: -10 °C
